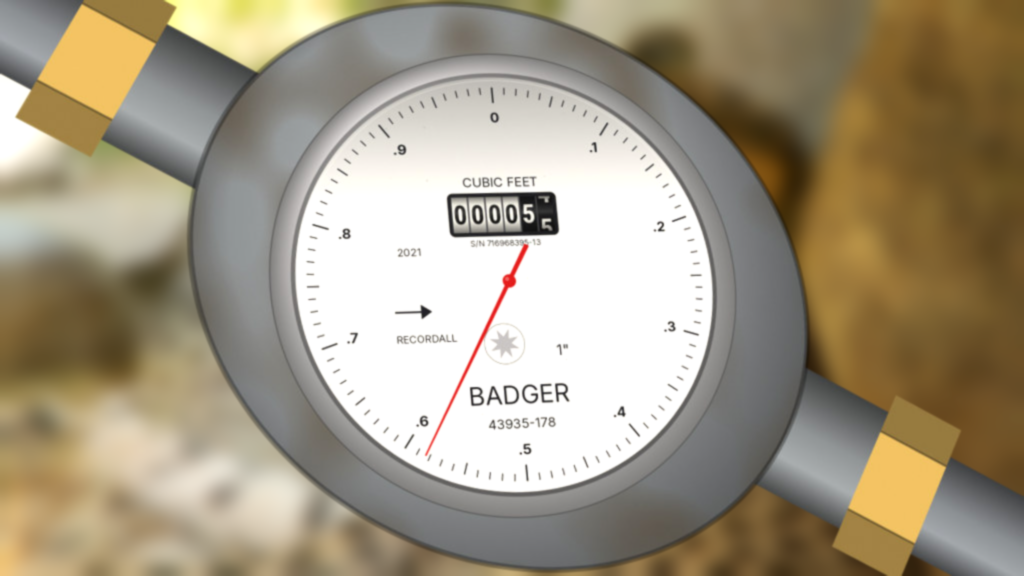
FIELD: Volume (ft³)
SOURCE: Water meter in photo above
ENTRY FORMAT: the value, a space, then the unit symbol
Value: 54.58 ft³
